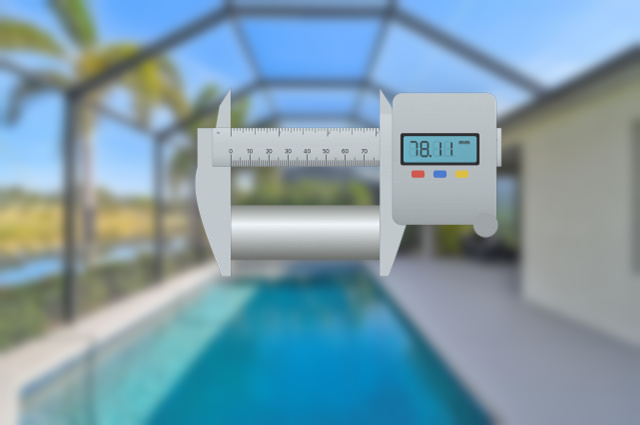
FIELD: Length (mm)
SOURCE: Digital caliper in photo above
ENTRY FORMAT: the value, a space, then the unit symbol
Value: 78.11 mm
